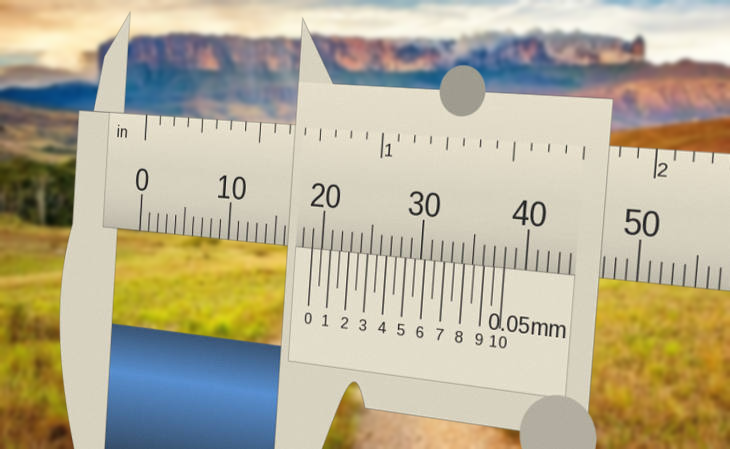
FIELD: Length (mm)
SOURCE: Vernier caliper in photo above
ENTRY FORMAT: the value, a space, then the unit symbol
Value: 19.0 mm
